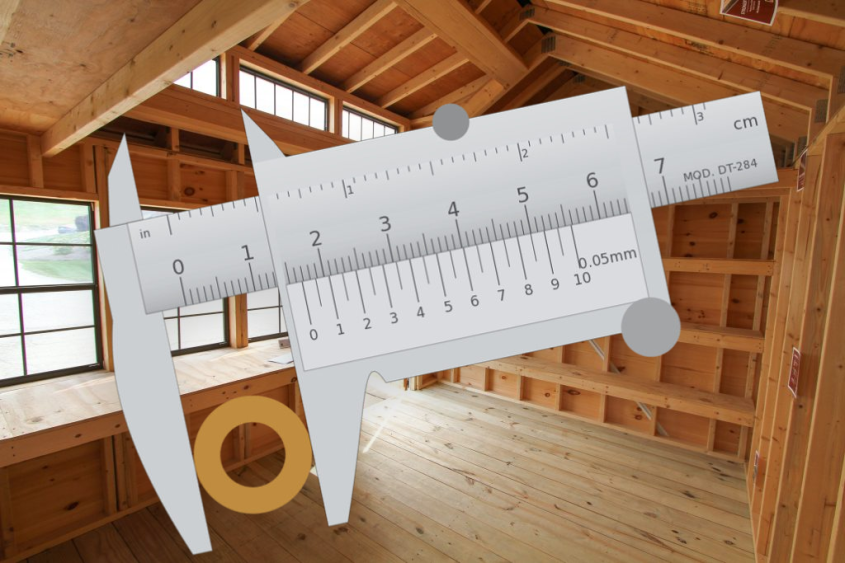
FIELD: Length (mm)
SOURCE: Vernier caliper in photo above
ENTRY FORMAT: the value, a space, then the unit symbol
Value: 16.8 mm
